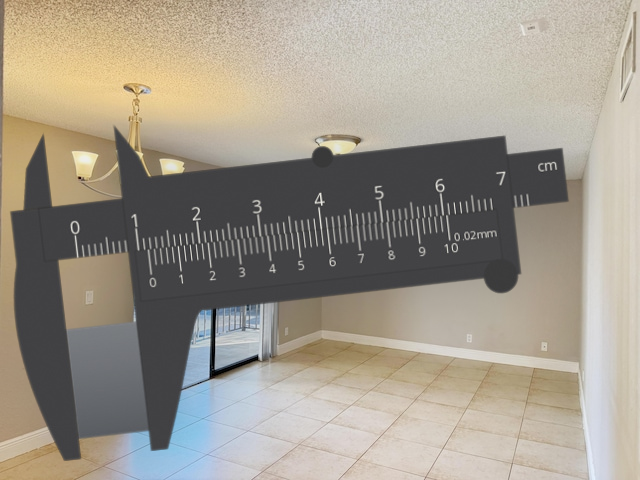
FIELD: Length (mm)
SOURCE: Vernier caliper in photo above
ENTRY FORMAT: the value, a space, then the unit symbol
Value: 11.6 mm
